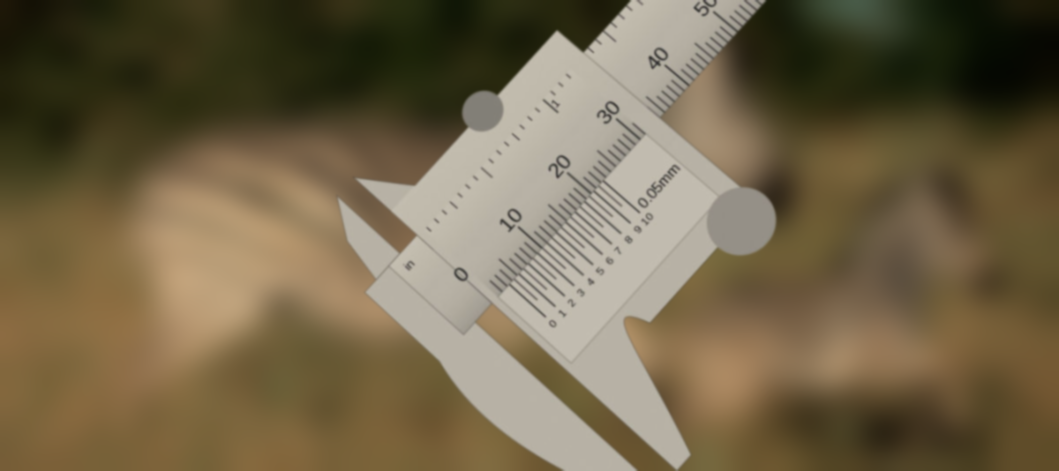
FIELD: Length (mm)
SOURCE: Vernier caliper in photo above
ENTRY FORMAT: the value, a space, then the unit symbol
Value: 3.4 mm
